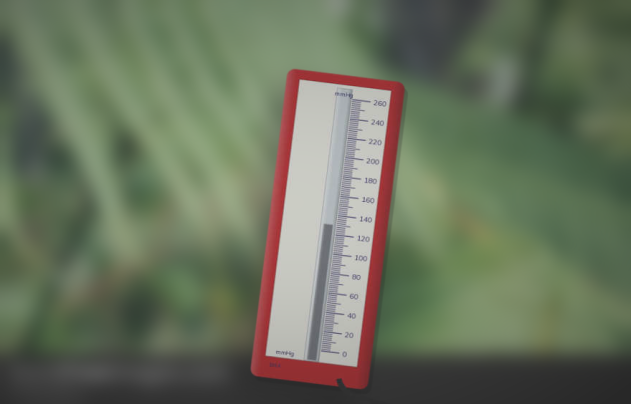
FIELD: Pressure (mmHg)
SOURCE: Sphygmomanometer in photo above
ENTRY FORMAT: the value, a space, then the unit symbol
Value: 130 mmHg
